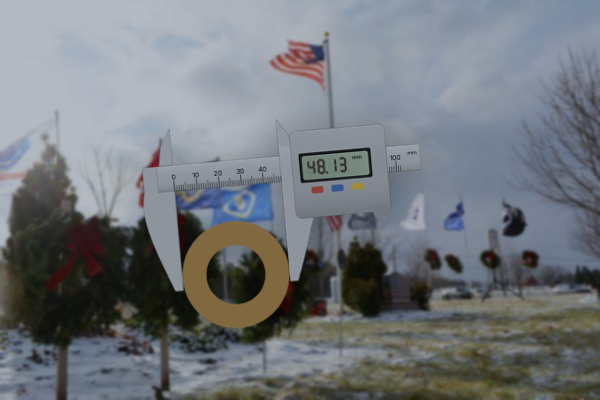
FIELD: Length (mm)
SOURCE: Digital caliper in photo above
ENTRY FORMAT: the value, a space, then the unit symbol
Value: 48.13 mm
